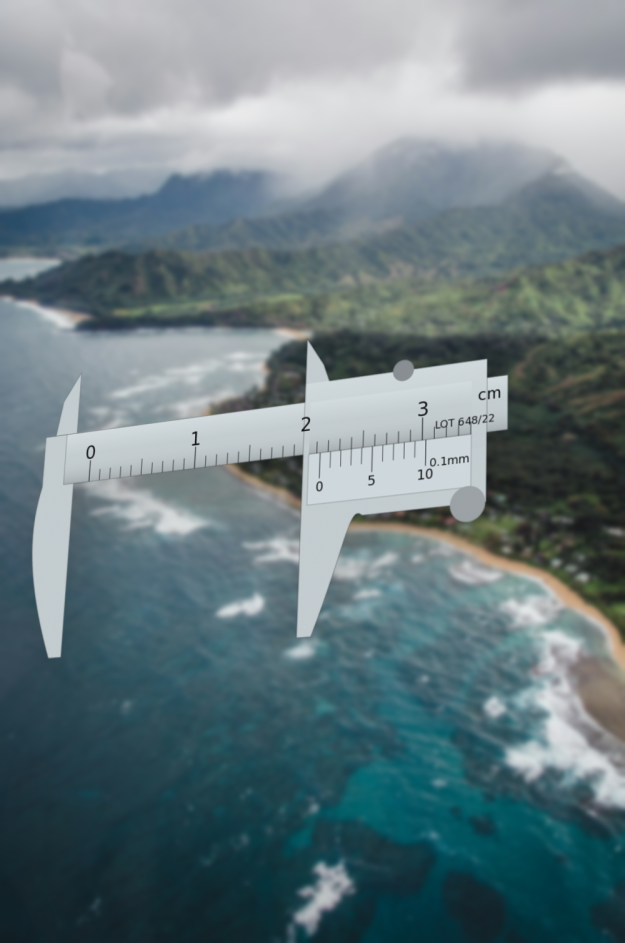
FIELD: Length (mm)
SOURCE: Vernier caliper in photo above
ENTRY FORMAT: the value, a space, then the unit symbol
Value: 21.3 mm
